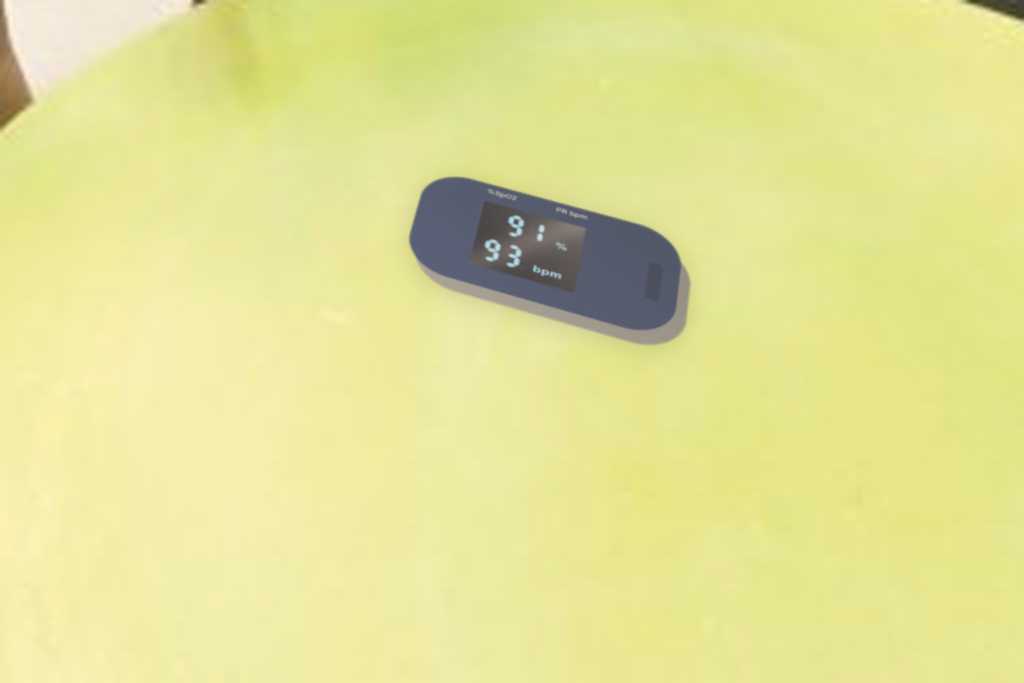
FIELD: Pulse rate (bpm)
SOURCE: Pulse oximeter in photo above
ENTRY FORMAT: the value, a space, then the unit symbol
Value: 93 bpm
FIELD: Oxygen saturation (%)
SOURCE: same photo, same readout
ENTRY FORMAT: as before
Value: 91 %
